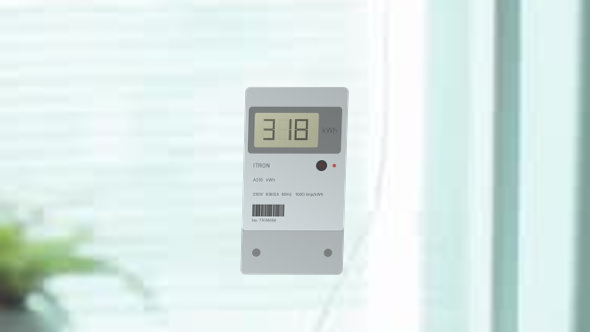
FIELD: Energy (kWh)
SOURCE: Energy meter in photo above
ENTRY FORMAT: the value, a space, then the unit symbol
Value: 318 kWh
